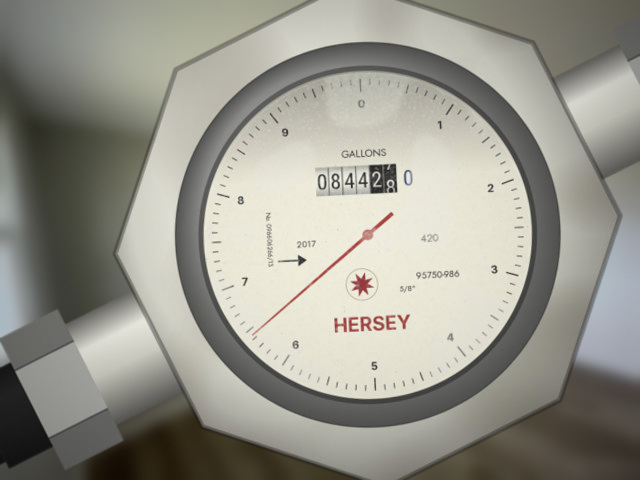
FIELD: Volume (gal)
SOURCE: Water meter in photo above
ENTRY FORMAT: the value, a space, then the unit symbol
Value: 844276.4 gal
